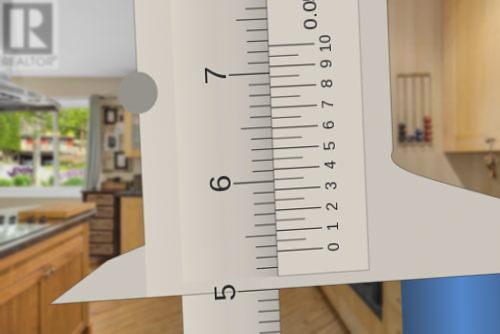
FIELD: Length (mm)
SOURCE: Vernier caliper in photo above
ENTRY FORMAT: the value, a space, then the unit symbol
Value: 53.5 mm
